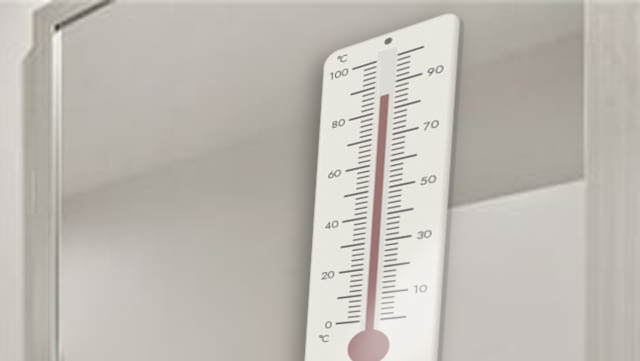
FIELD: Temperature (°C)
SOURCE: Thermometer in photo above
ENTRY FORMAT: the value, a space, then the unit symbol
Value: 86 °C
